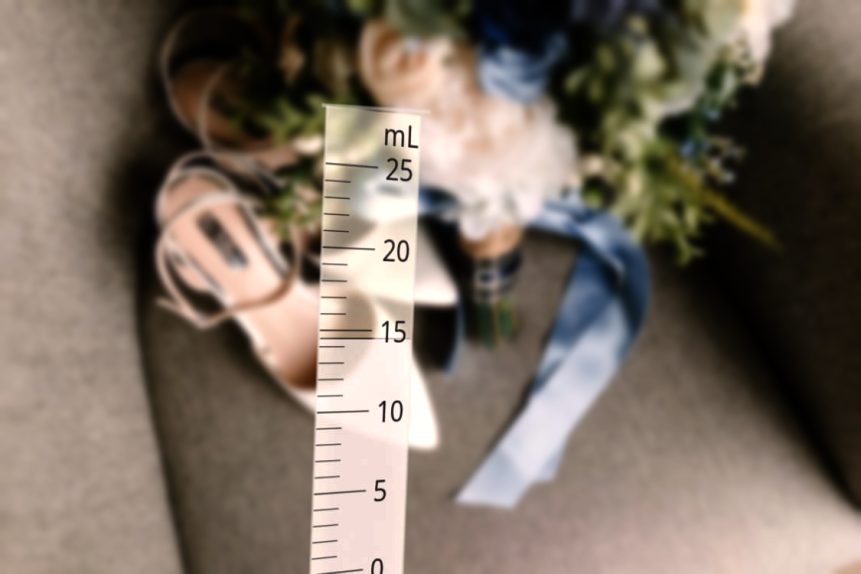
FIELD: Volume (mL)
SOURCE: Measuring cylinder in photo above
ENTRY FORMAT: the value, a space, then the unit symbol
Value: 14.5 mL
